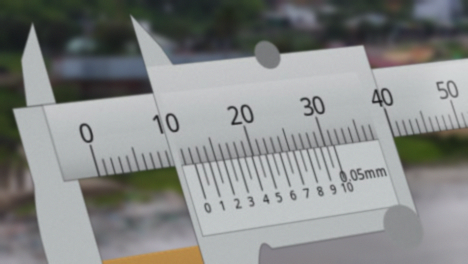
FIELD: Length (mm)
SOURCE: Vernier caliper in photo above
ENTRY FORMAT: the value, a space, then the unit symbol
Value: 12.2 mm
